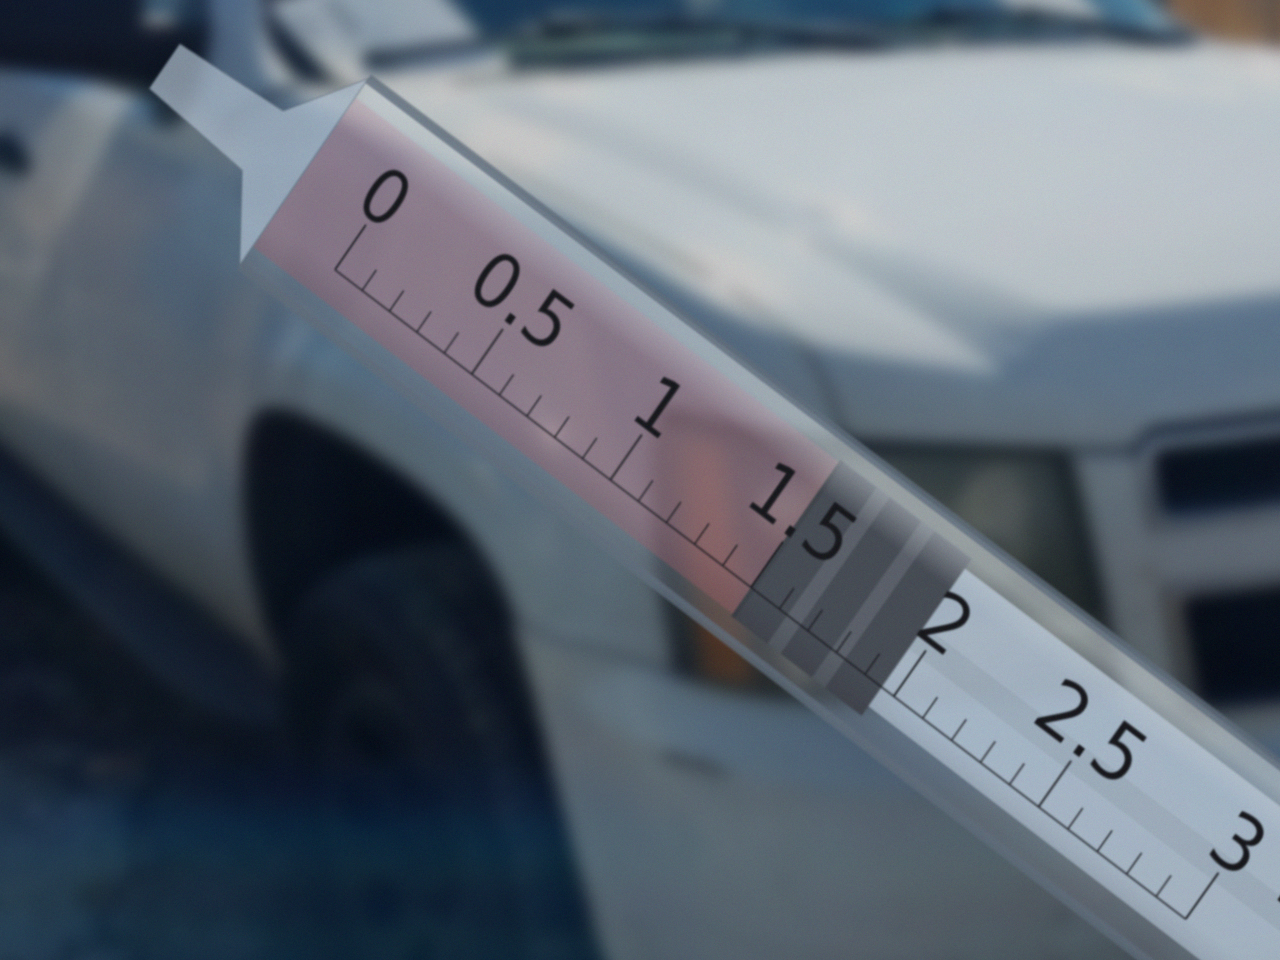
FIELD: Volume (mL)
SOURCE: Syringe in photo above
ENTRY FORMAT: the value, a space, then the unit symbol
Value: 1.5 mL
